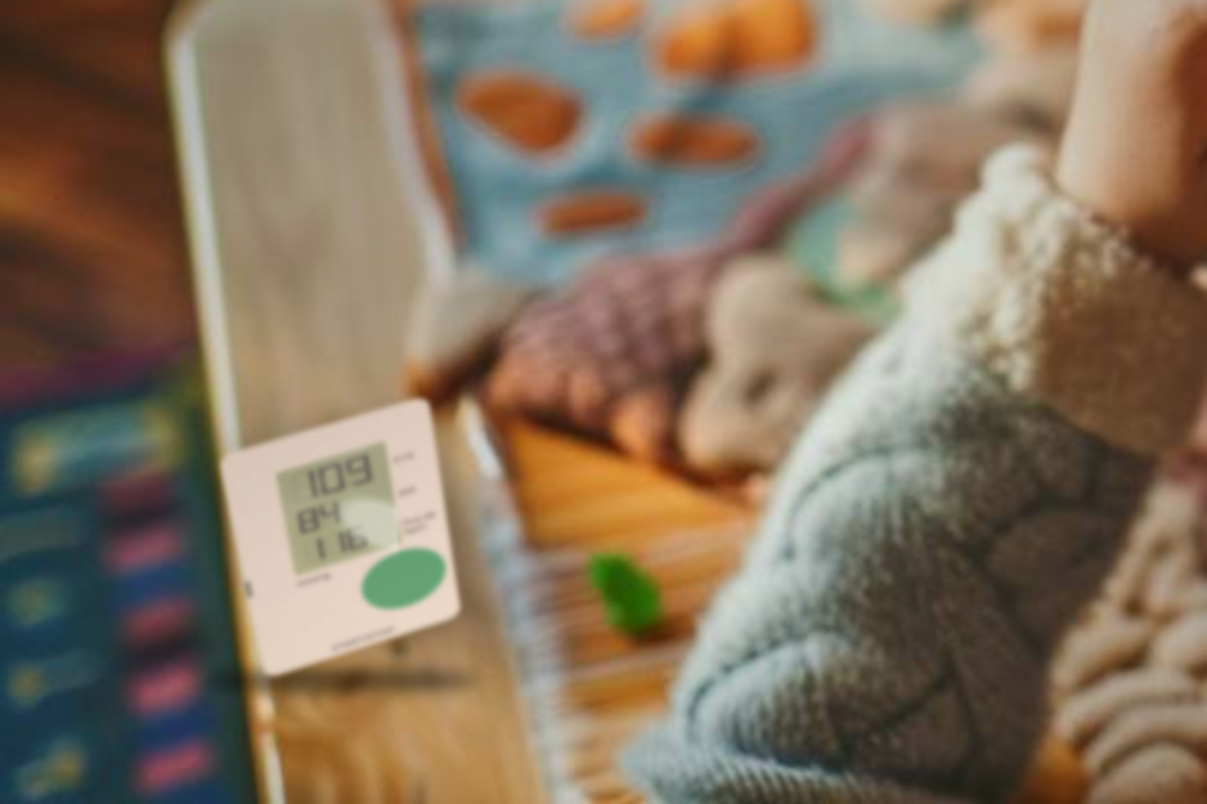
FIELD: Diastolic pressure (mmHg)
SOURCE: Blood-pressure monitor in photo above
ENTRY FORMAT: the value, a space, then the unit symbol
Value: 84 mmHg
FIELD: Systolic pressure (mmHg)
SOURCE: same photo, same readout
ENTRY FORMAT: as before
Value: 109 mmHg
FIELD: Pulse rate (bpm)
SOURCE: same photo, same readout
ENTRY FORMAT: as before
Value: 116 bpm
